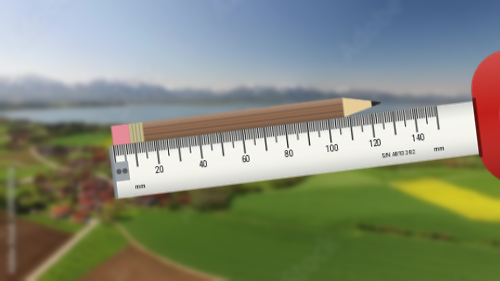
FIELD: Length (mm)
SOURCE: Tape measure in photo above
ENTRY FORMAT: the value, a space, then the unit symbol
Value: 125 mm
